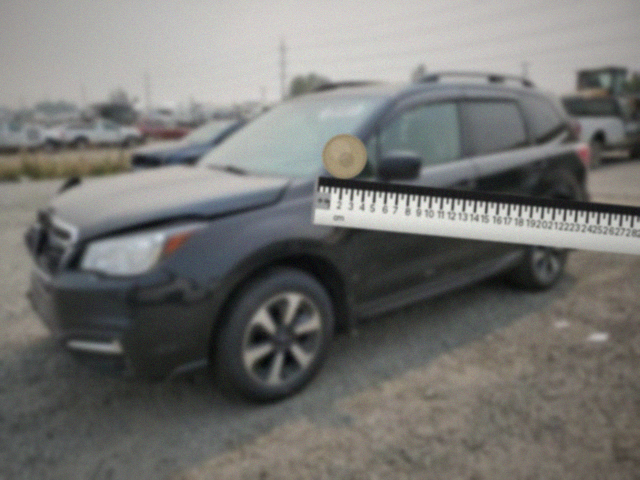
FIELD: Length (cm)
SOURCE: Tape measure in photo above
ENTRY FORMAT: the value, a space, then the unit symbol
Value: 4 cm
